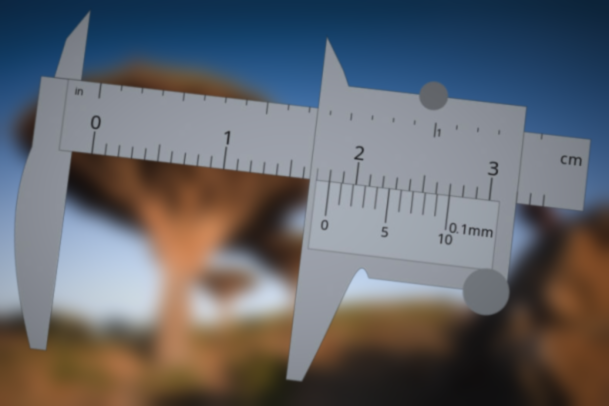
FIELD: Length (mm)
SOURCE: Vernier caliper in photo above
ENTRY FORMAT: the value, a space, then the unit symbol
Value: 18.0 mm
